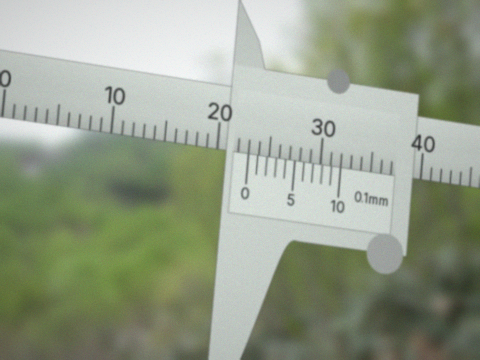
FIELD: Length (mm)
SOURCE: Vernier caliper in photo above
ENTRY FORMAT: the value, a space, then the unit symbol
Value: 23.0 mm
